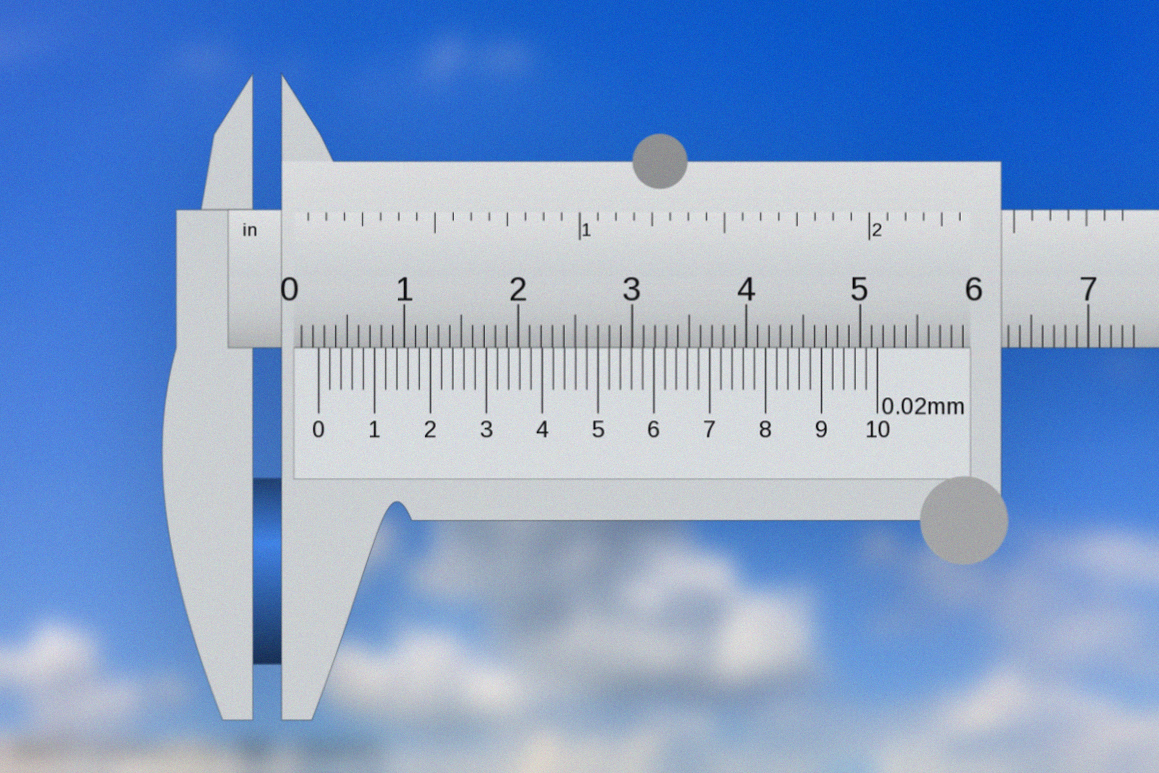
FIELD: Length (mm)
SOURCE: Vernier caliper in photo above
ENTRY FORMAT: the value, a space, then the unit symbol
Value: 2.5 mm
